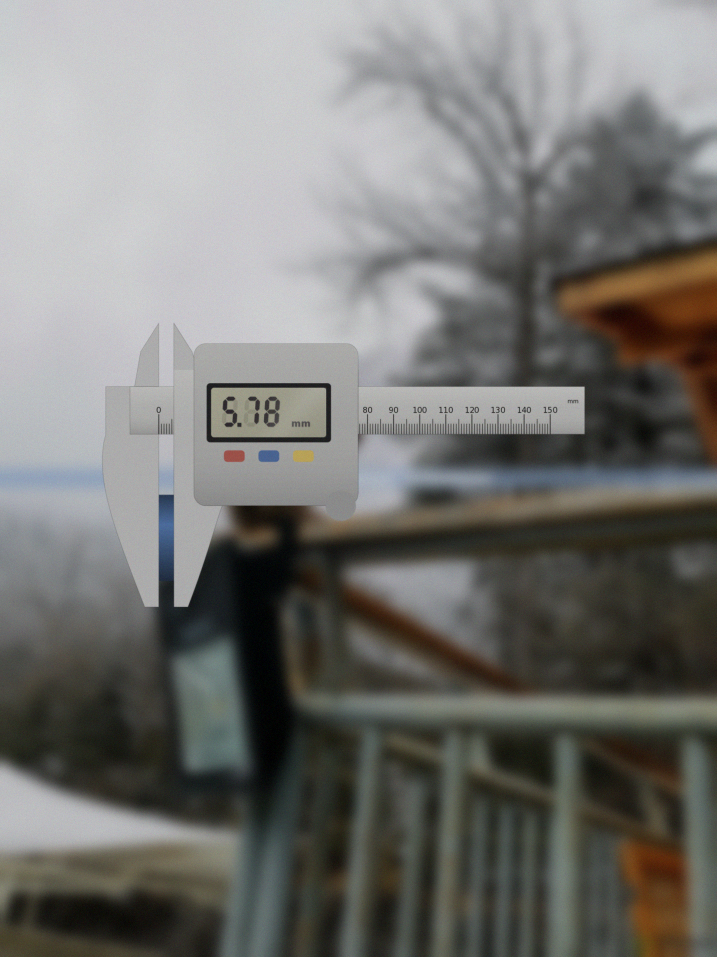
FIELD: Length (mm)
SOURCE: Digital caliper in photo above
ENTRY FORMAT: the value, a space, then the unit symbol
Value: 5.78 mm
